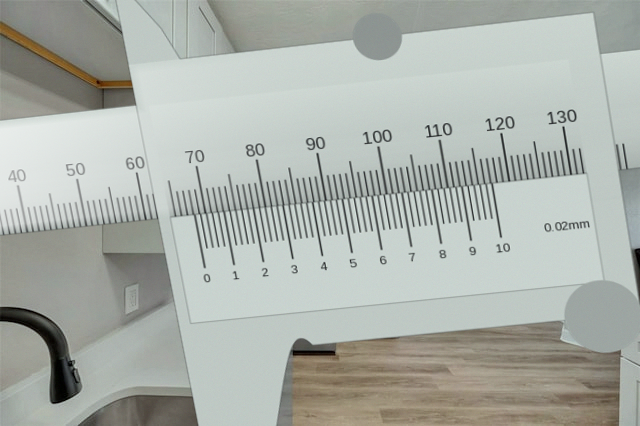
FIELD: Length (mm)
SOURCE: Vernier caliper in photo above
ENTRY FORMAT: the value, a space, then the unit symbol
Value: 68.2 mm
